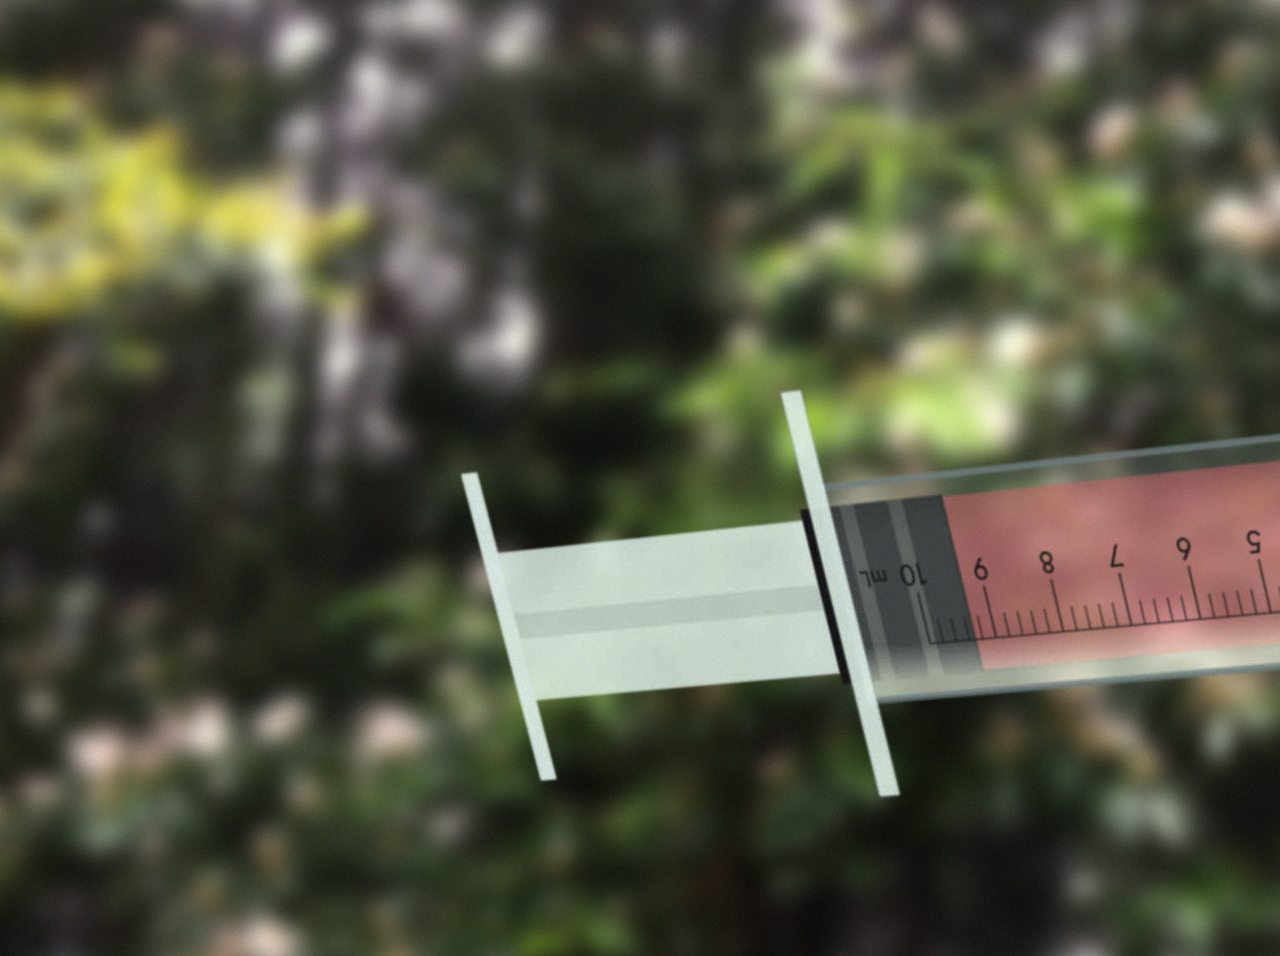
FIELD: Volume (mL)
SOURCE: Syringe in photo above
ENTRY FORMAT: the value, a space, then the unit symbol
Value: 9.3 mL
